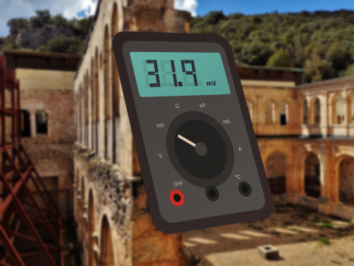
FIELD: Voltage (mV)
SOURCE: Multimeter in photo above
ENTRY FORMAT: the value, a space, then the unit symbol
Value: 31.9 mV
